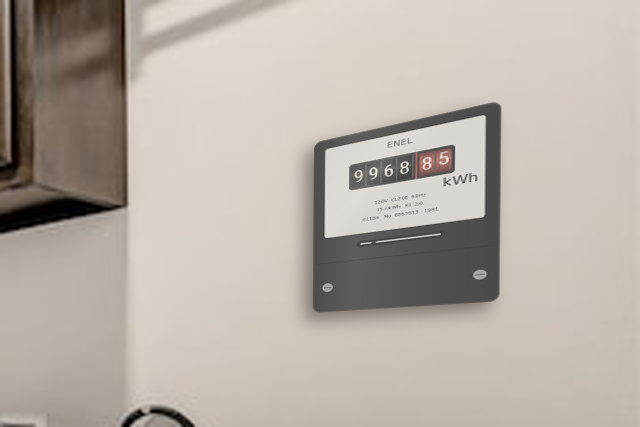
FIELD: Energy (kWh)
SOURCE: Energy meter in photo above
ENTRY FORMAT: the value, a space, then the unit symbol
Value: 9968.85 kWh
